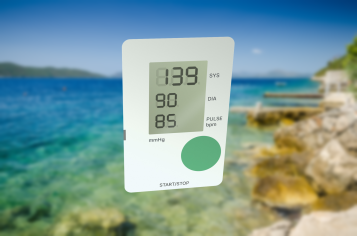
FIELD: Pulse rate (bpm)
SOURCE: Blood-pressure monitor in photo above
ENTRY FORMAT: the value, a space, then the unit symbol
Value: 85 bpm
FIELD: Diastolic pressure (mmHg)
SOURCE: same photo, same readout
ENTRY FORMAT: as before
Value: 90 mmHg
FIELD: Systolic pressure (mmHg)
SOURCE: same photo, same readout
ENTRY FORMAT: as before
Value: 139 mmHg
